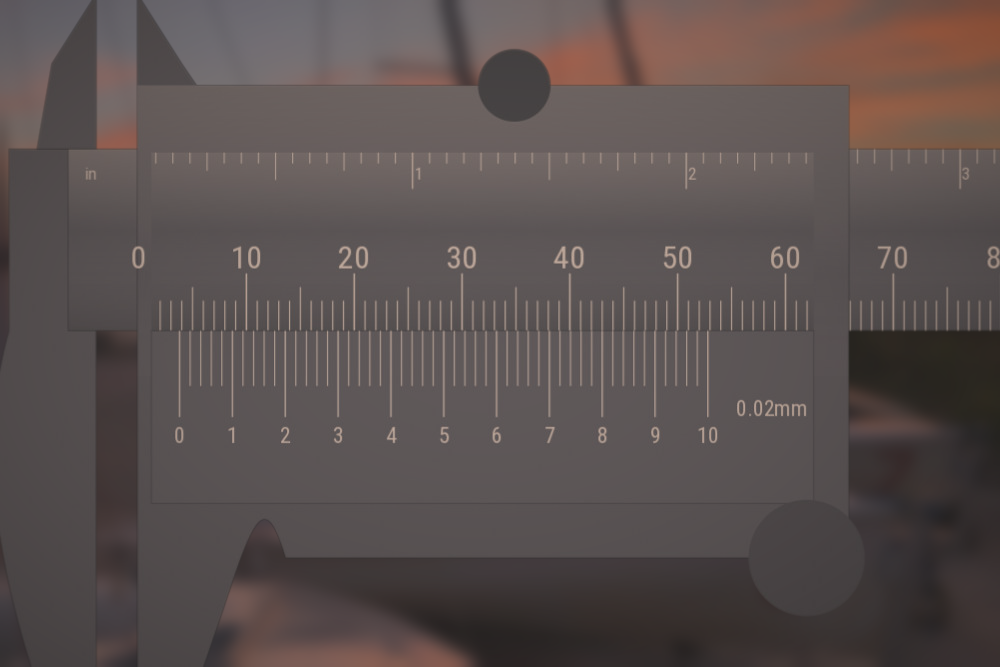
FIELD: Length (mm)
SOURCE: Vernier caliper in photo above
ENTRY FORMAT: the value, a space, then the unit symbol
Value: 3.8 mm
